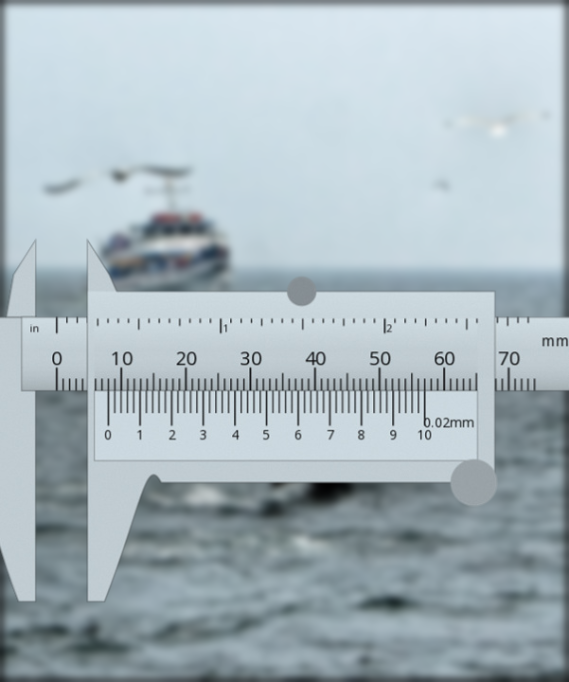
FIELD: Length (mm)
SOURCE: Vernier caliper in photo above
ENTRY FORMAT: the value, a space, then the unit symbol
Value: 8.0 mm
